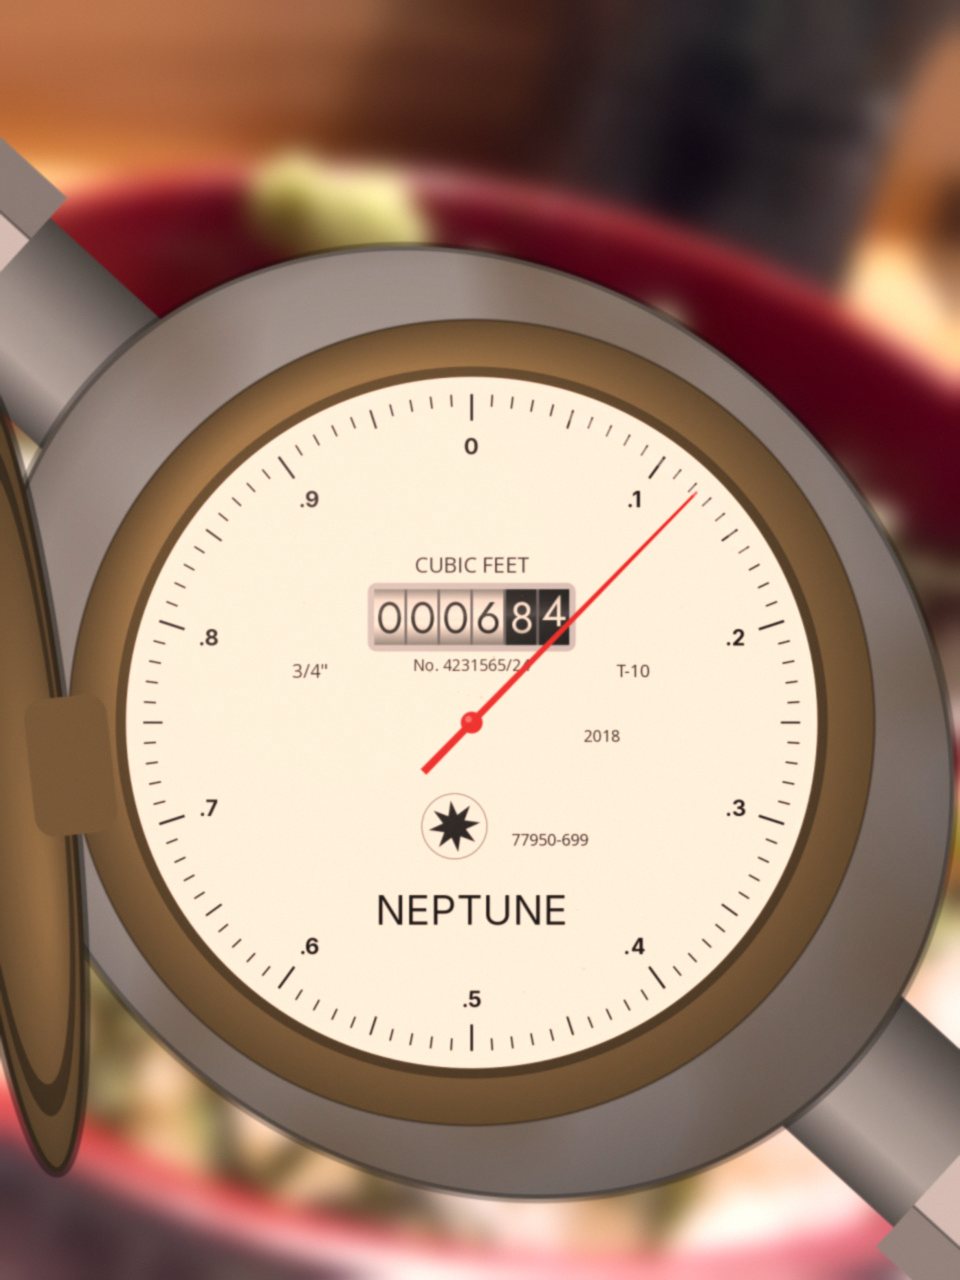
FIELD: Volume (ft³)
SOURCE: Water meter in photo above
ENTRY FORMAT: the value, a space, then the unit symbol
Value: 684.12 ft³
